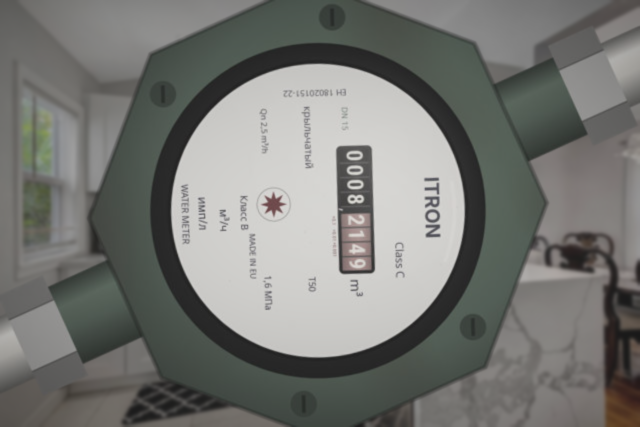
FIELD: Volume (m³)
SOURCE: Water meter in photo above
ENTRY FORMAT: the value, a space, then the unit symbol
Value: 8.2149 m³
